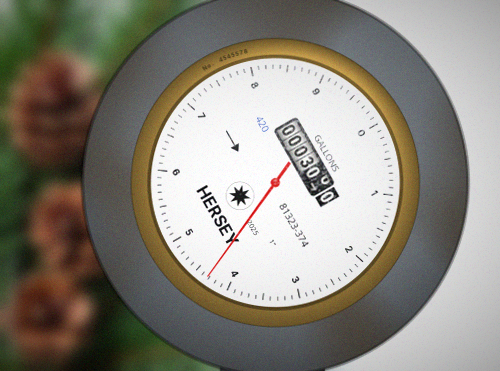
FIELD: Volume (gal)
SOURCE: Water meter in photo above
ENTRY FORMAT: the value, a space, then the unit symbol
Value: 3064.3 gal
